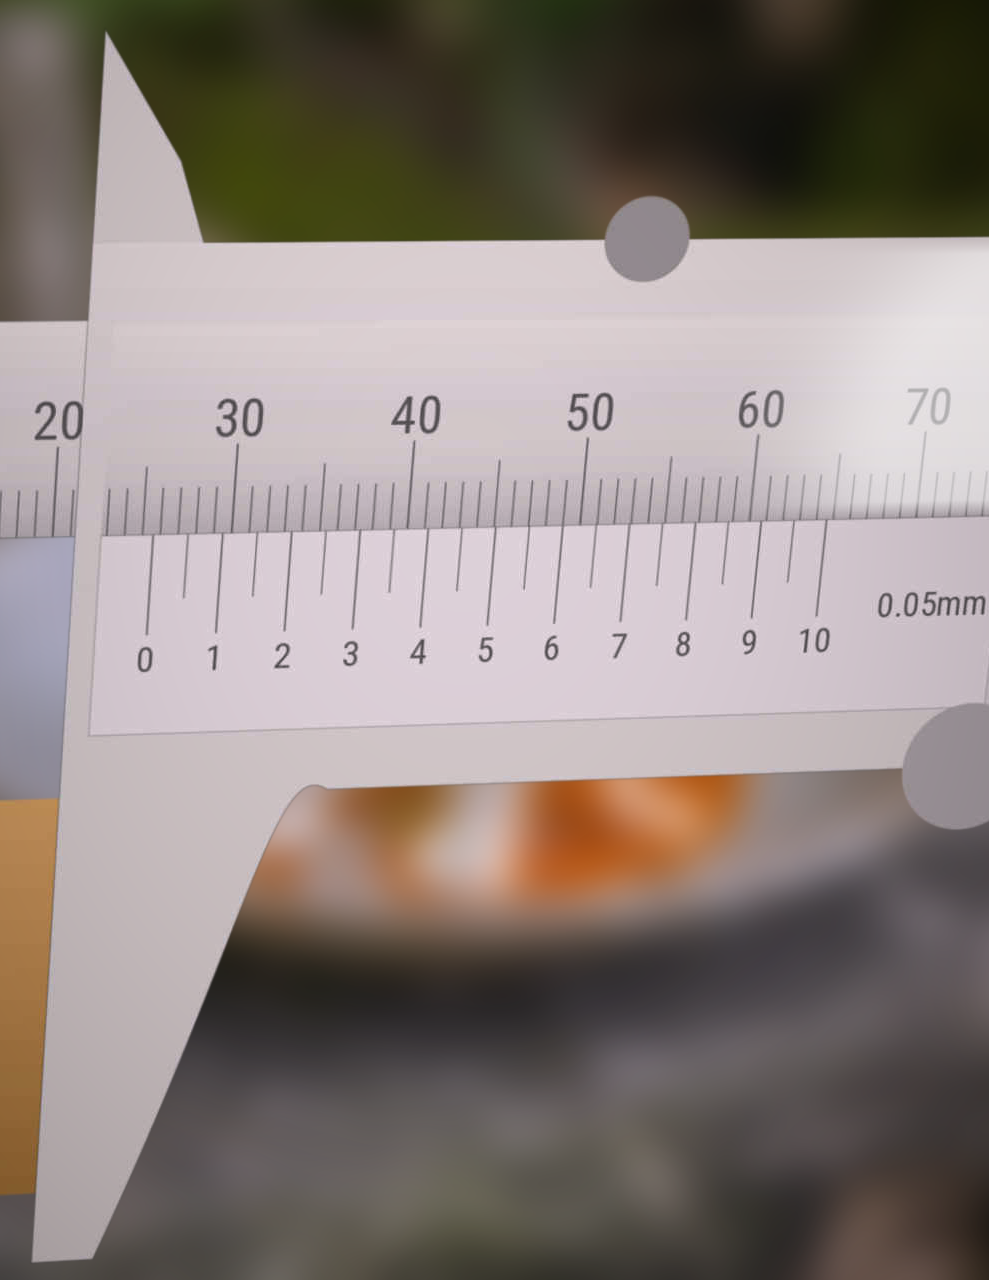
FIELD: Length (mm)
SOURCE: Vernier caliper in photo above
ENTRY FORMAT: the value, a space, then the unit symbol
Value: 25.6 mm
